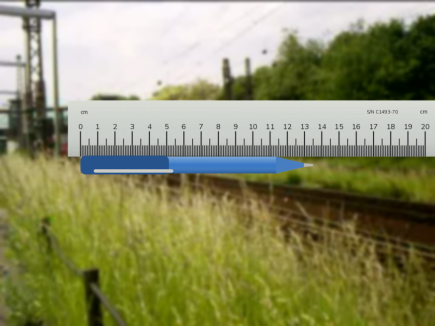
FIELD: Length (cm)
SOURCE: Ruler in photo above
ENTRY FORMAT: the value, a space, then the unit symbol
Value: 13.5 cm
